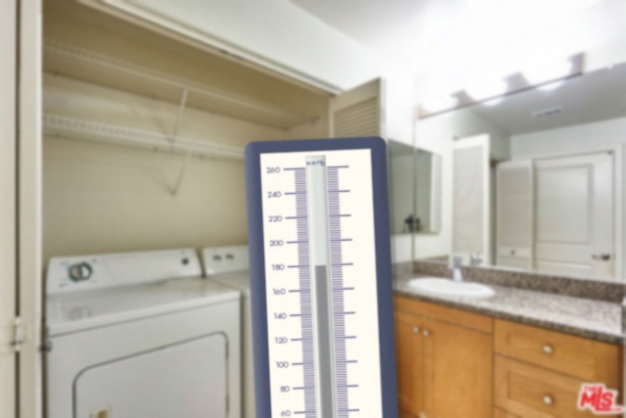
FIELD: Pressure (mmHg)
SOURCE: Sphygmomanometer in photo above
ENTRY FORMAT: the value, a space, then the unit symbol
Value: 180 mmHg
